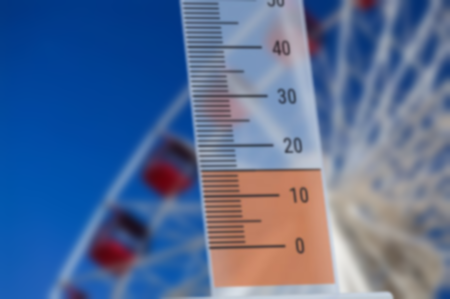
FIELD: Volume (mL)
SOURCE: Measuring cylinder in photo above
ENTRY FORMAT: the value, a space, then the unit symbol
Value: 15 mL
